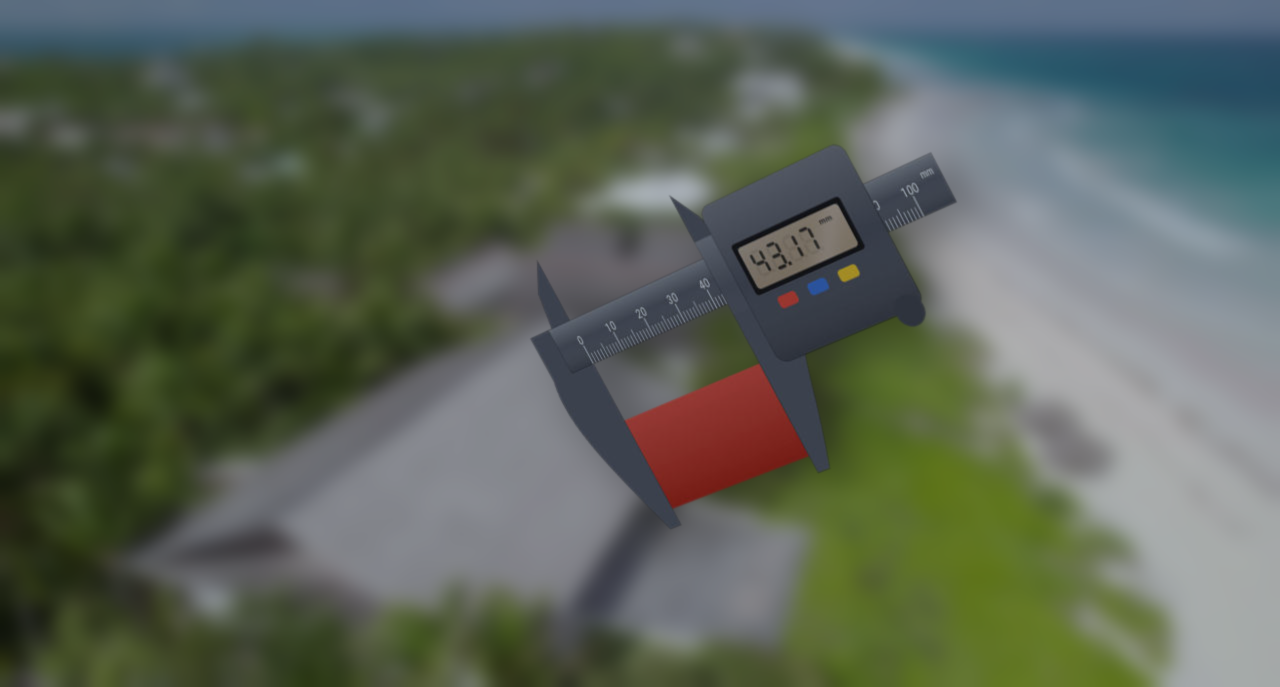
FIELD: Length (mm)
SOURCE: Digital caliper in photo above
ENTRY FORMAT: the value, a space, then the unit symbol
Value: 43.17 mm
